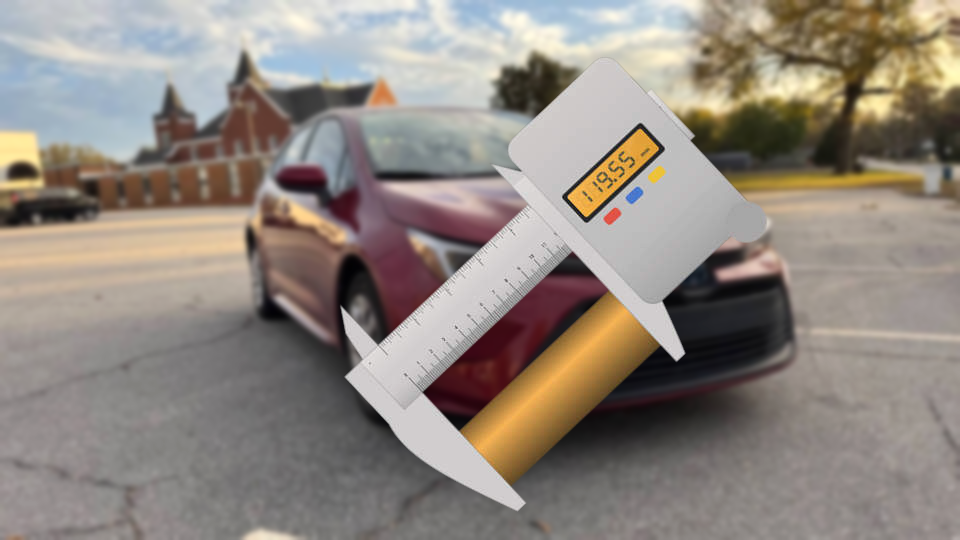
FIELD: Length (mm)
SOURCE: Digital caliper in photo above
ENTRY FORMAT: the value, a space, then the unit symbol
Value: 119.55 mm
